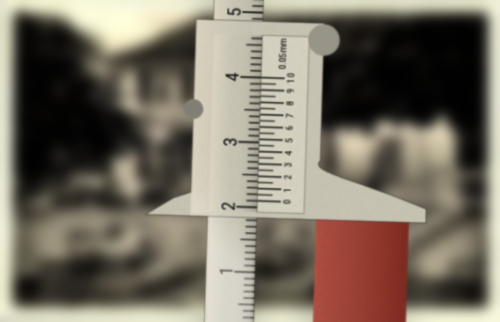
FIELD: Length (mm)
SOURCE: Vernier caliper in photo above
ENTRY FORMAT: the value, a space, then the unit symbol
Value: 21.0 mm
